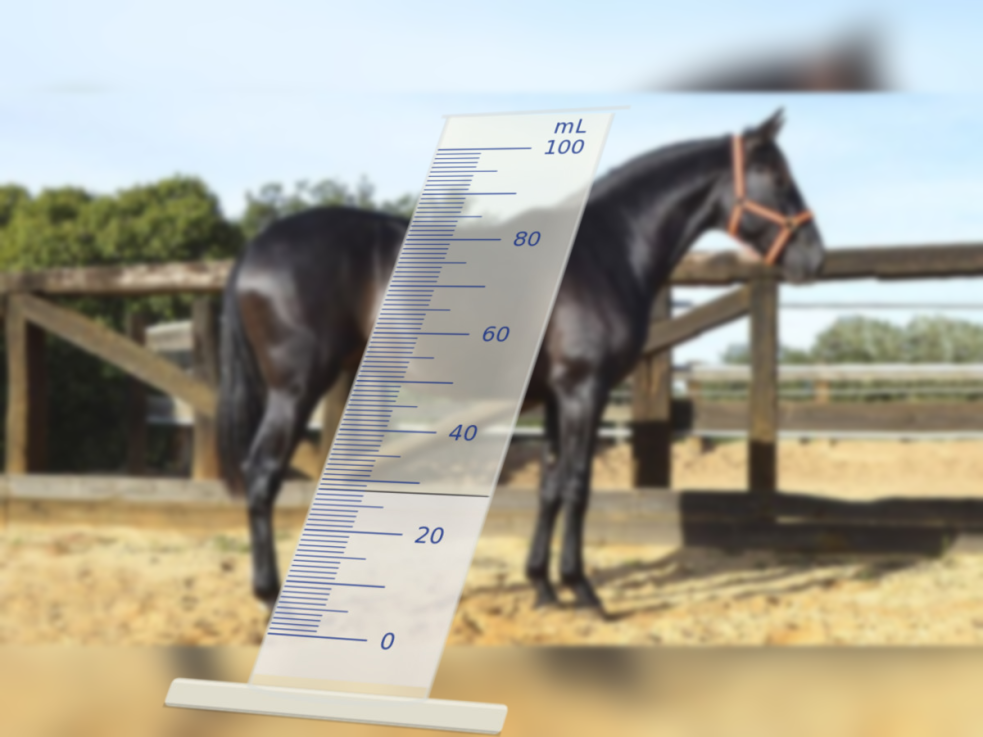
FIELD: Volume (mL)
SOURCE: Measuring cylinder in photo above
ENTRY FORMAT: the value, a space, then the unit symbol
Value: 28 mL
